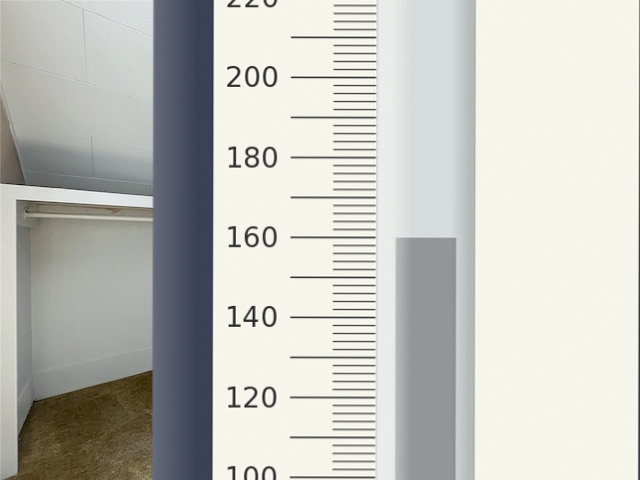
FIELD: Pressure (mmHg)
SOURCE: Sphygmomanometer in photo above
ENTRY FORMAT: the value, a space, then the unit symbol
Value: 160 mmHg
